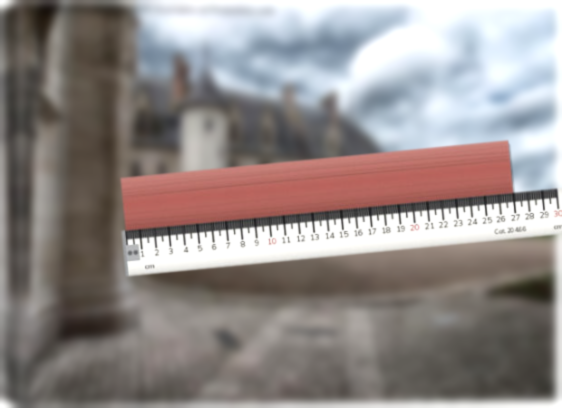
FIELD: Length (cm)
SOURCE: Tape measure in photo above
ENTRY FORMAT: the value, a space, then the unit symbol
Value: 27 cm
